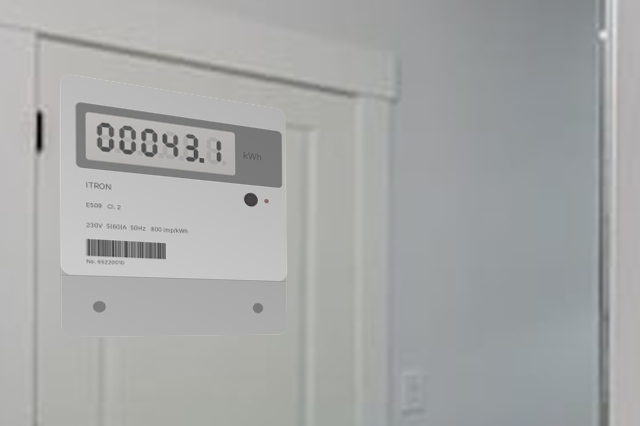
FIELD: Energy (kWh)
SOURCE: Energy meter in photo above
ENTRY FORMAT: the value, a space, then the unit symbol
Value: 43.1 kWh
